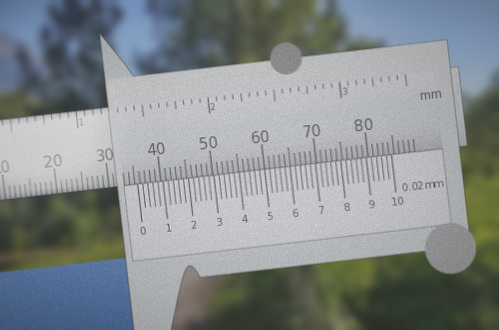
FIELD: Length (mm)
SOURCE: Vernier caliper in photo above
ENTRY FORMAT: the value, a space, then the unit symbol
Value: 35.5 mm
